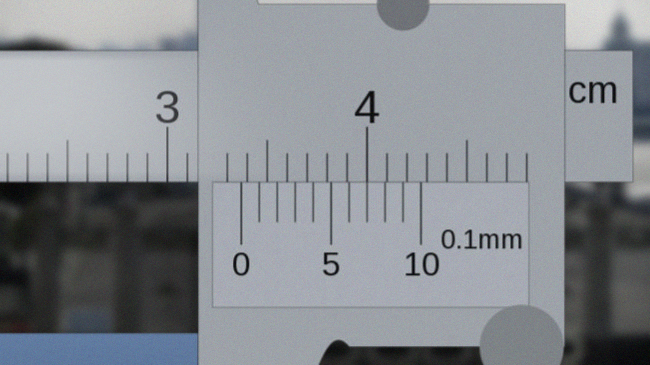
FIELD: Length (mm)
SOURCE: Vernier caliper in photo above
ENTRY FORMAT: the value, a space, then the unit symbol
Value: 33.7 mm
